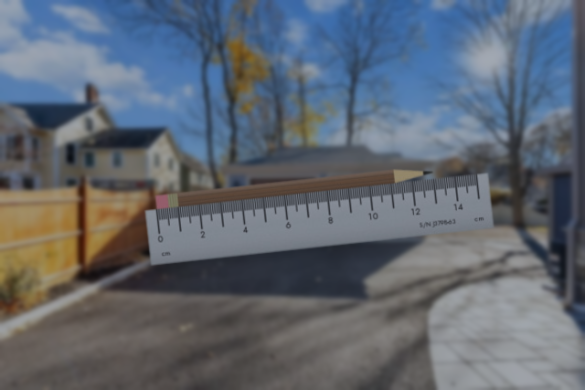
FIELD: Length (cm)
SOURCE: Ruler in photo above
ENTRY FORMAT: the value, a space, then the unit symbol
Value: 13 cm
